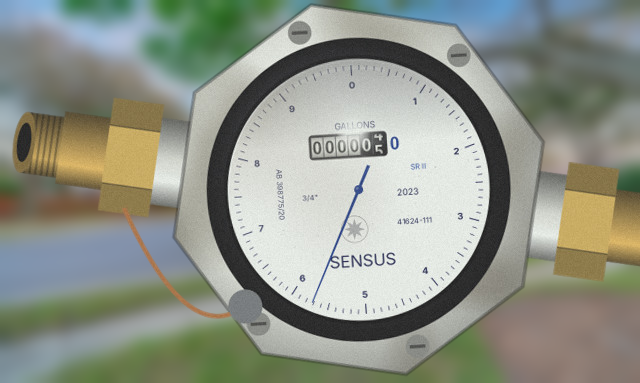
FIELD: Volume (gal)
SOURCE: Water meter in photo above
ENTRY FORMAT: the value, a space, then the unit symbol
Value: 45.7 gal
